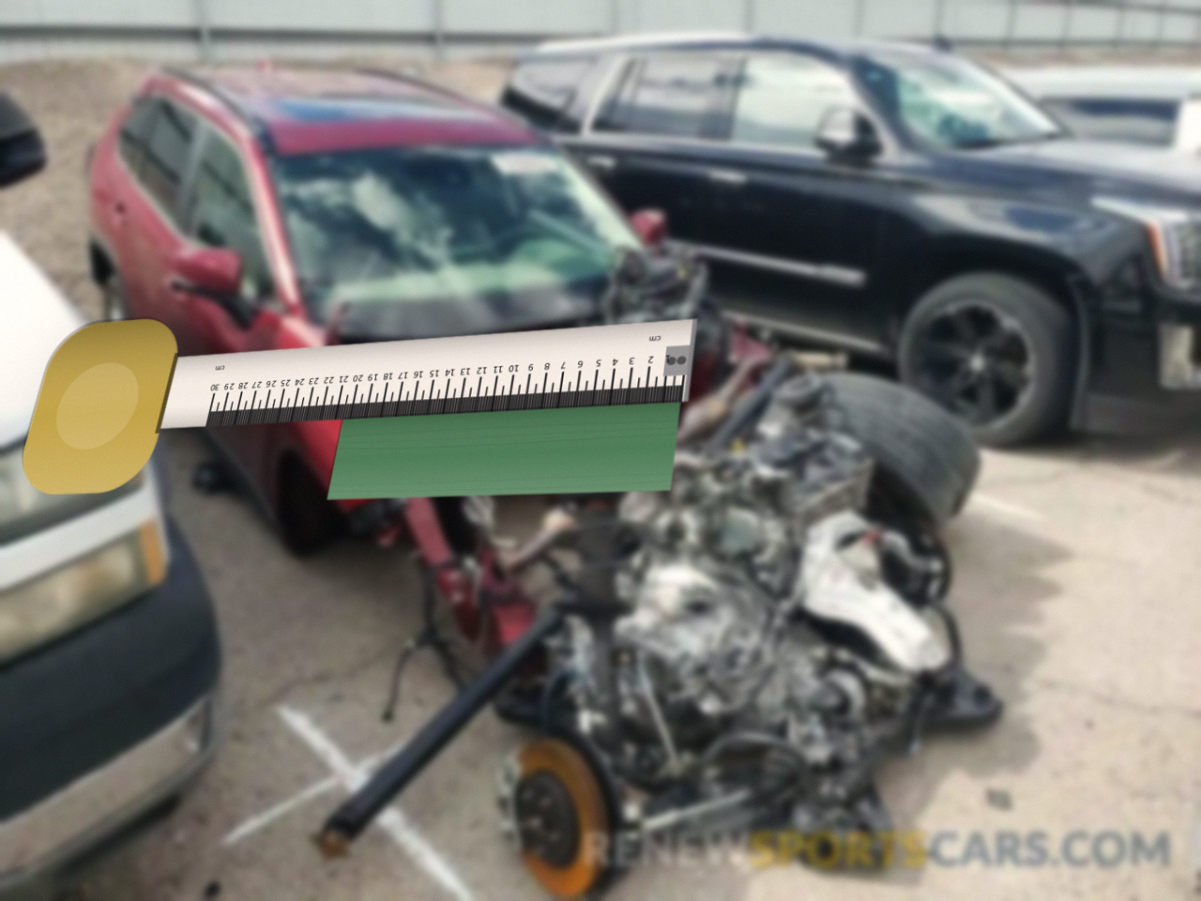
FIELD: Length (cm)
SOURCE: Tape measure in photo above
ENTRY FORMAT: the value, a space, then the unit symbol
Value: 20.5 cm
